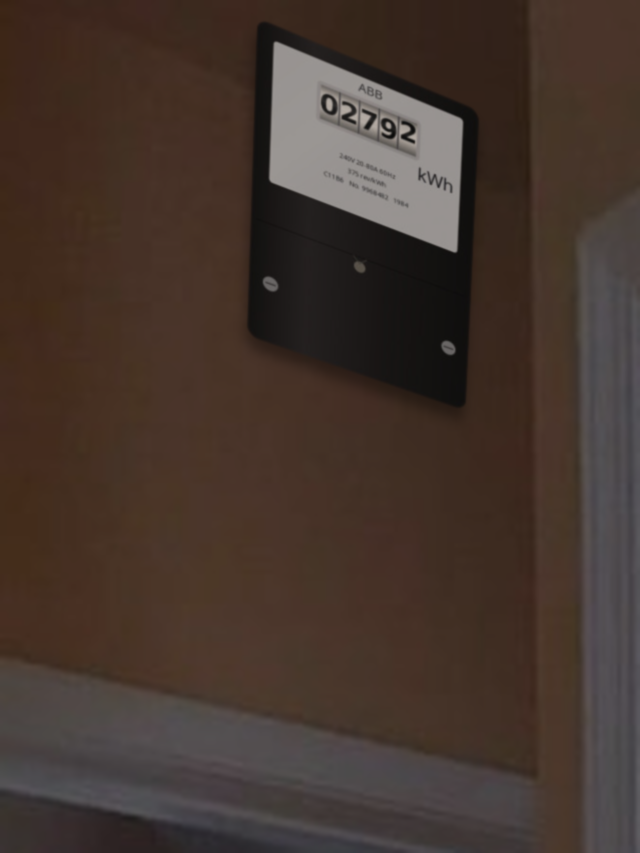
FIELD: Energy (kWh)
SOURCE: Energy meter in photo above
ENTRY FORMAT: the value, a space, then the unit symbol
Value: 2792 kWh
